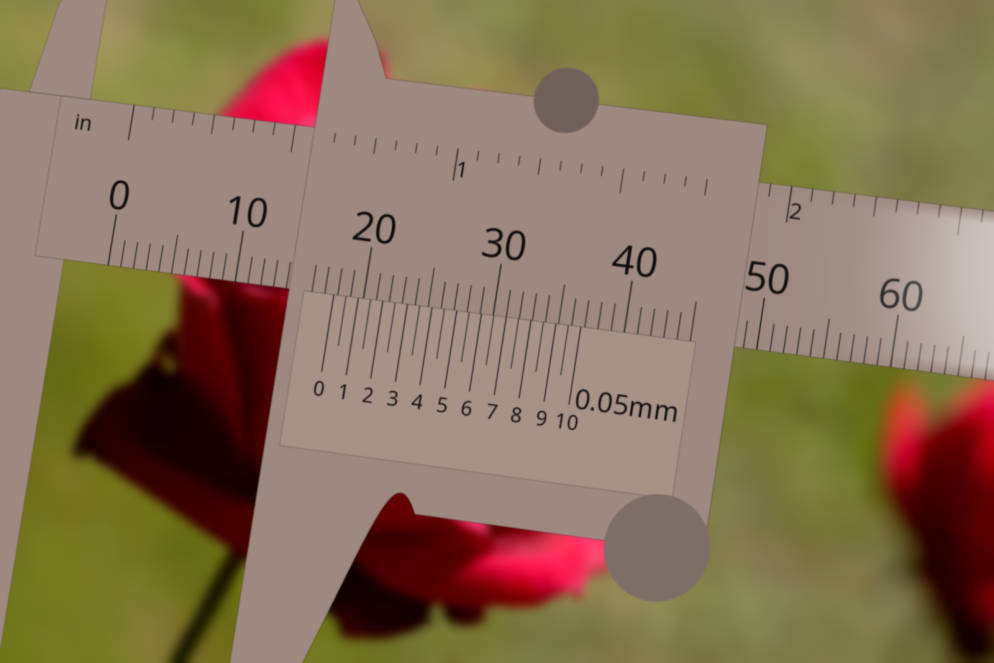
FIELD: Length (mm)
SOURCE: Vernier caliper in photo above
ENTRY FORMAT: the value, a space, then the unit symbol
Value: 17.7 mm
